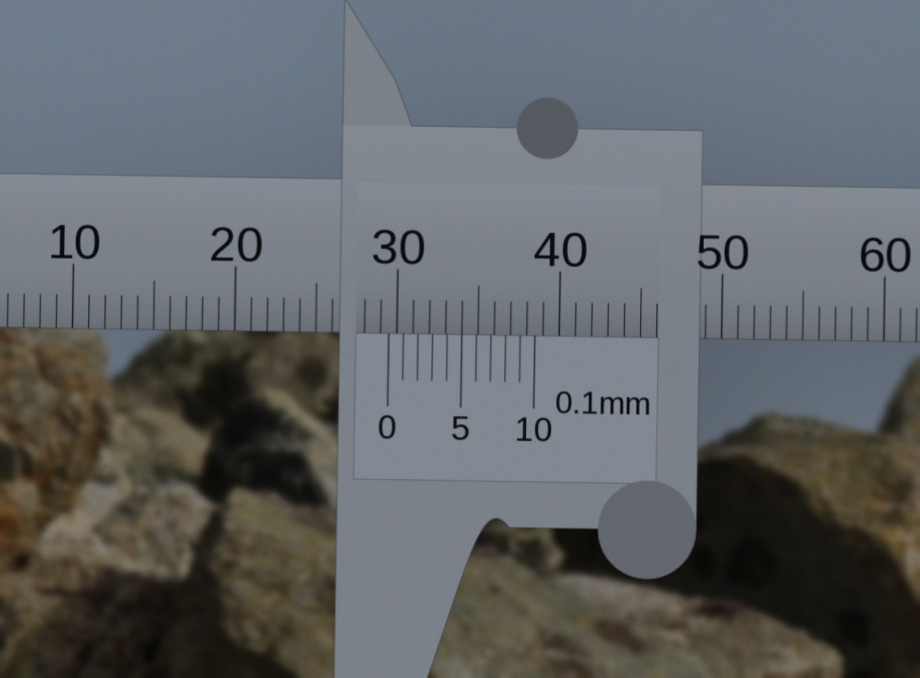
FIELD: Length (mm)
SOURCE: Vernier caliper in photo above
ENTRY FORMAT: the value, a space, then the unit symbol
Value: 29.5 mm
